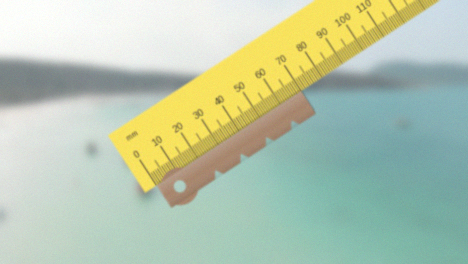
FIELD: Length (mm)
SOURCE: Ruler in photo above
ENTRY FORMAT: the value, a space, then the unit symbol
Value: 70 mm
